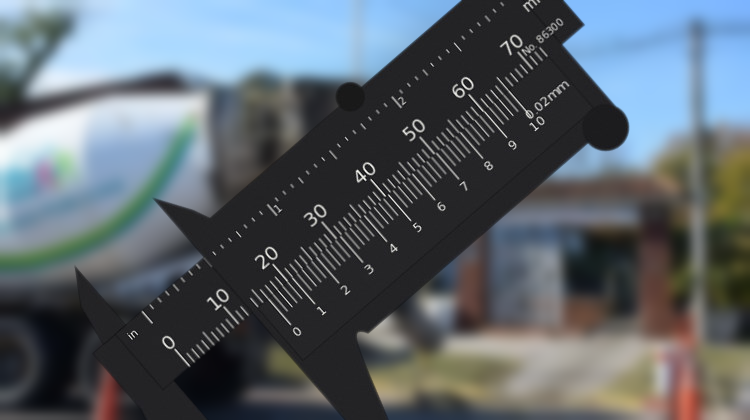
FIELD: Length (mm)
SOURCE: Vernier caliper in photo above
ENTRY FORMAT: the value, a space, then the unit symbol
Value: 16.0 mm
